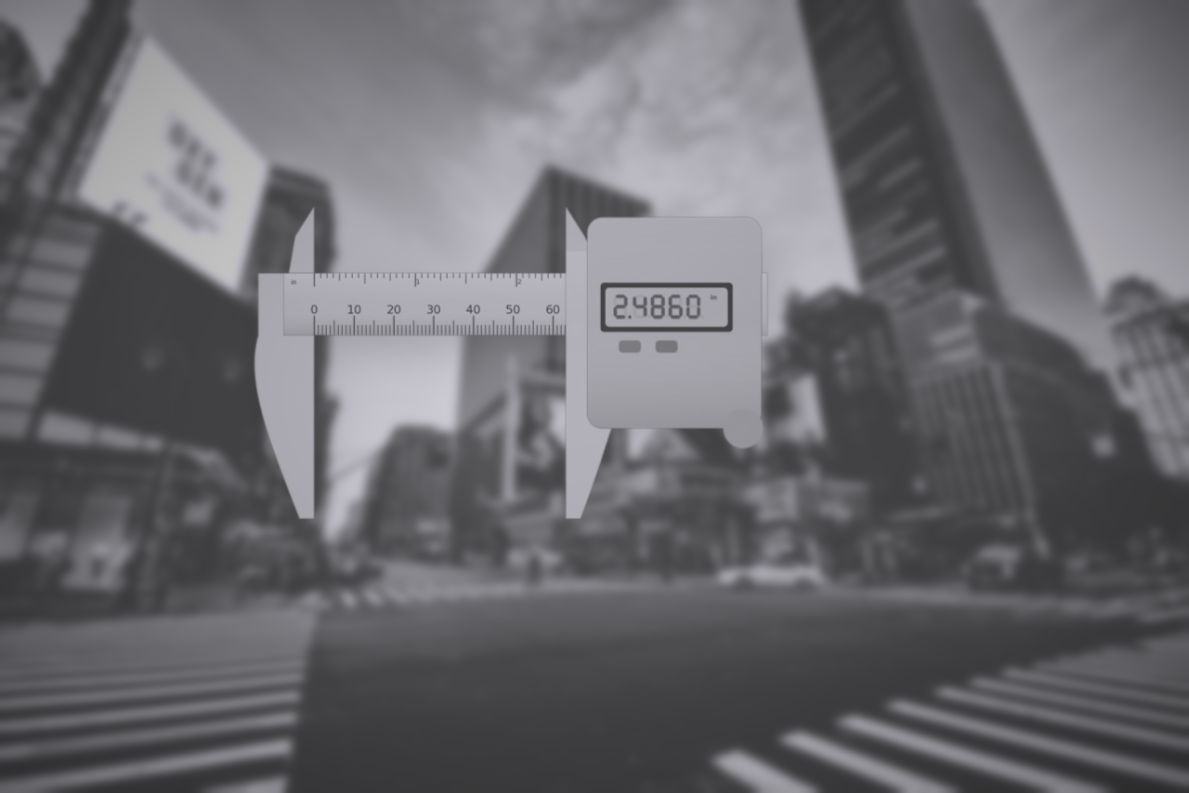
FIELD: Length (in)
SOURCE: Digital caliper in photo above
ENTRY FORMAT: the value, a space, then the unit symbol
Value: 2.4860 in
